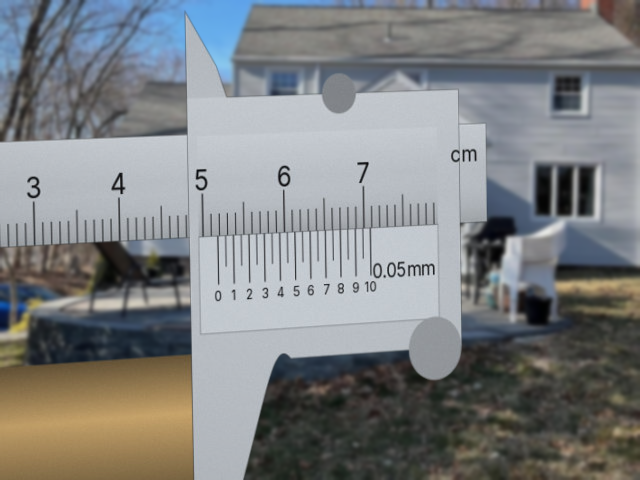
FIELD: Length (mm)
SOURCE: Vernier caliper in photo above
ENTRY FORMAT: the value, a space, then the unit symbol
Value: 51.8 mm
